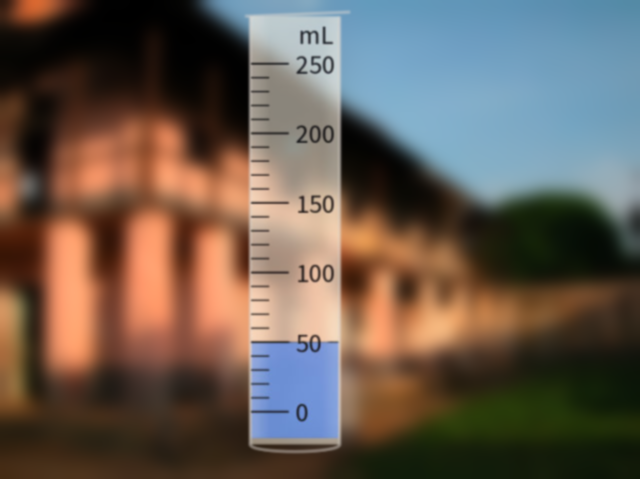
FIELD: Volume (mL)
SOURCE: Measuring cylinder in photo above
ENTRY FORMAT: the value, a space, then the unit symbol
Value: 50 mL
